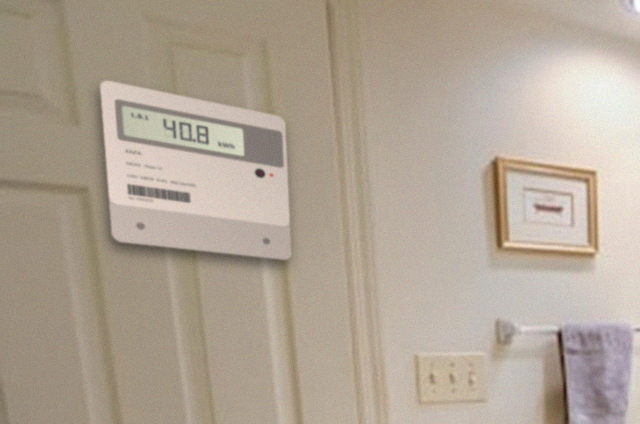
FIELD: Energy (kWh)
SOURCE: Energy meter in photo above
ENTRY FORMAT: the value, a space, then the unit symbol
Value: 40.8 kWh
